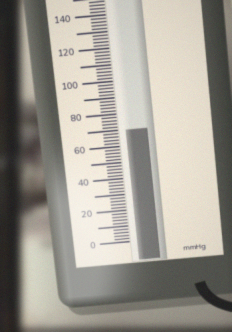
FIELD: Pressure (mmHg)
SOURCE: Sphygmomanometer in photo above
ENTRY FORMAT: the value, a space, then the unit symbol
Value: 70 mmHg
